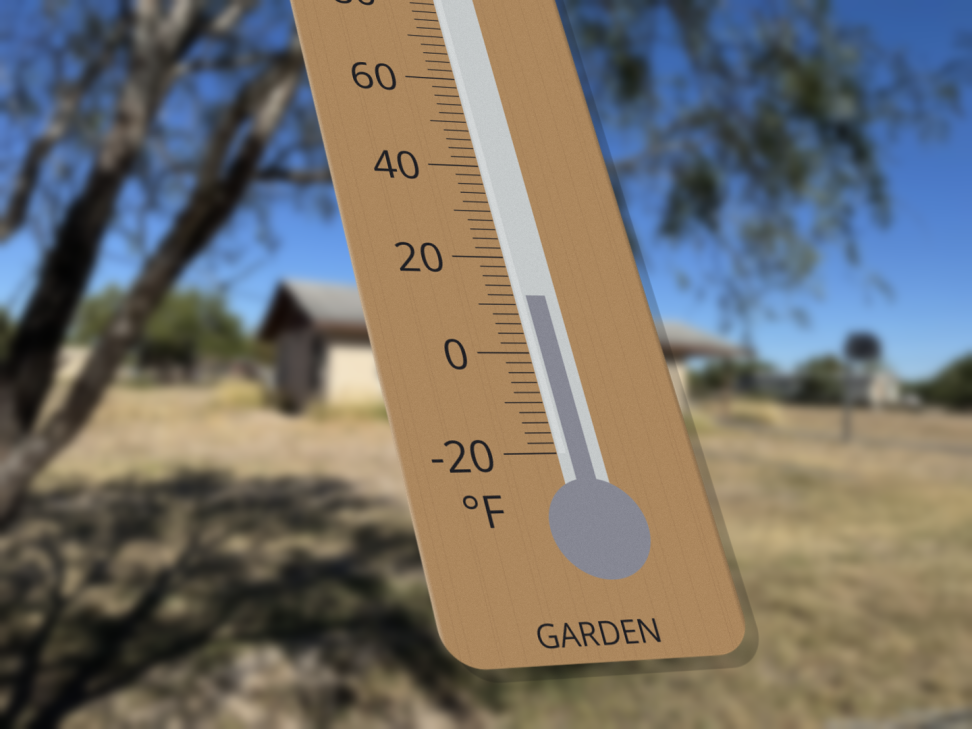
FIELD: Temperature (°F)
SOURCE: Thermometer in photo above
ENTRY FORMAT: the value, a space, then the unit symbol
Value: 12 °F
